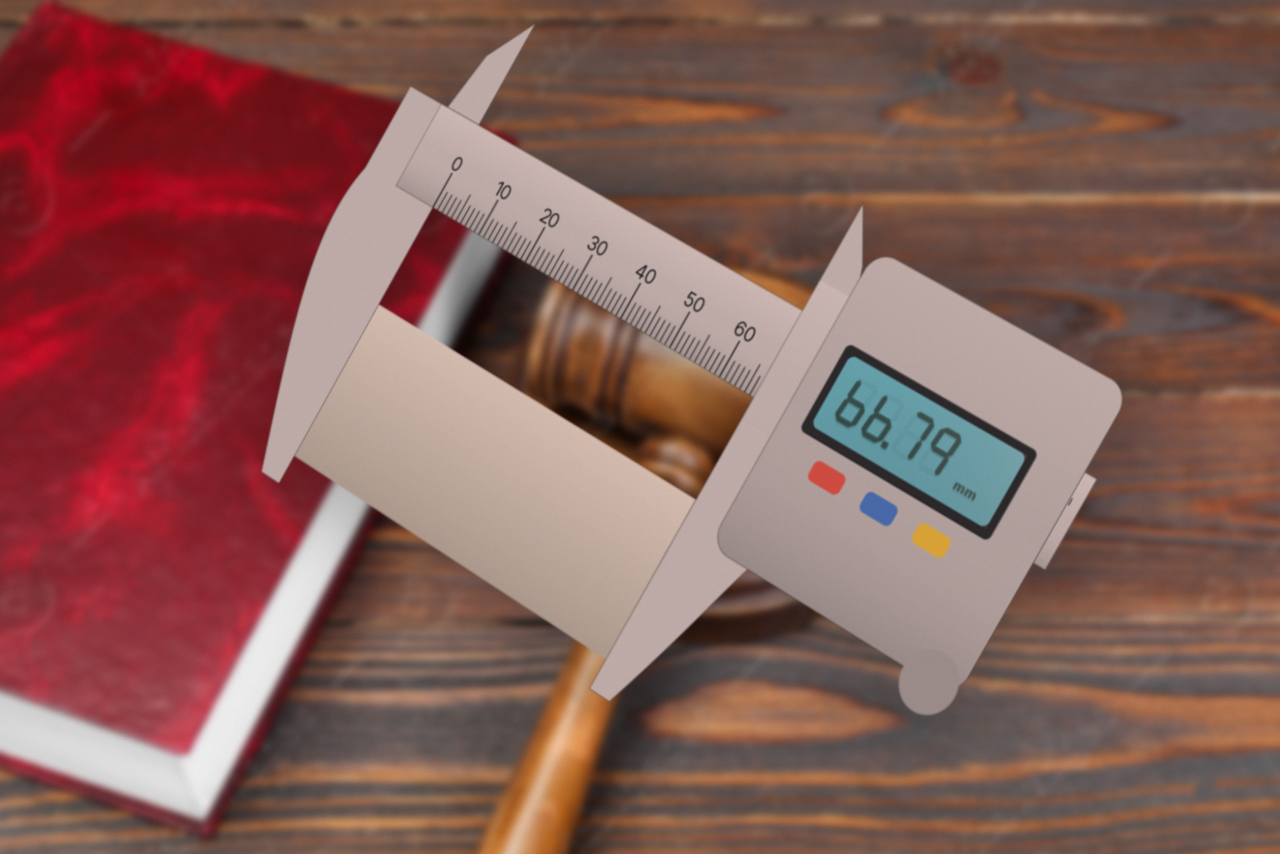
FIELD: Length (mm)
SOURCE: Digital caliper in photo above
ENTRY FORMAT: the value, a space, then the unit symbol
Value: 66.79 mm
